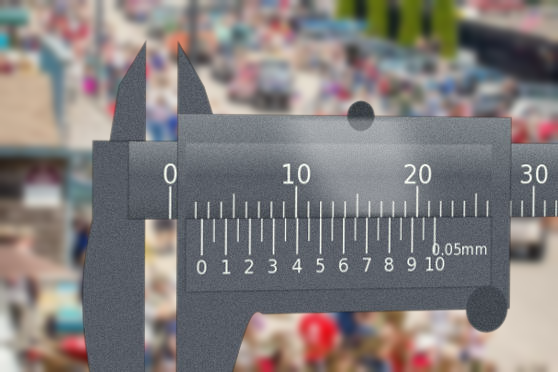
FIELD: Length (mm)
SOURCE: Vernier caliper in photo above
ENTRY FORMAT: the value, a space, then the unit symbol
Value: 2.5 mm
